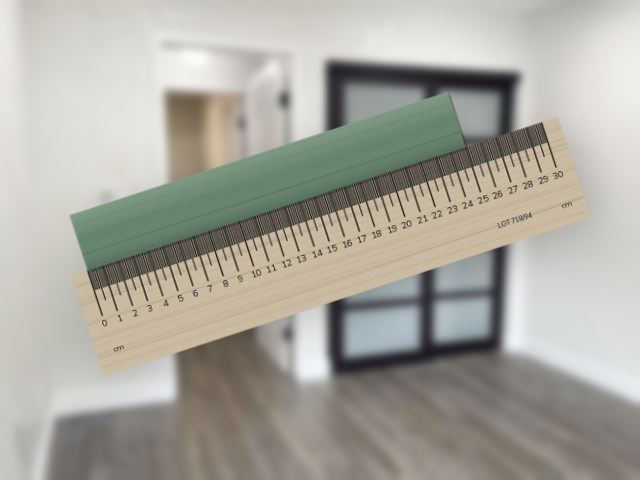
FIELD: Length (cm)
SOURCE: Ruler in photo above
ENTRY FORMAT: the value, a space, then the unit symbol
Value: 25 cm
